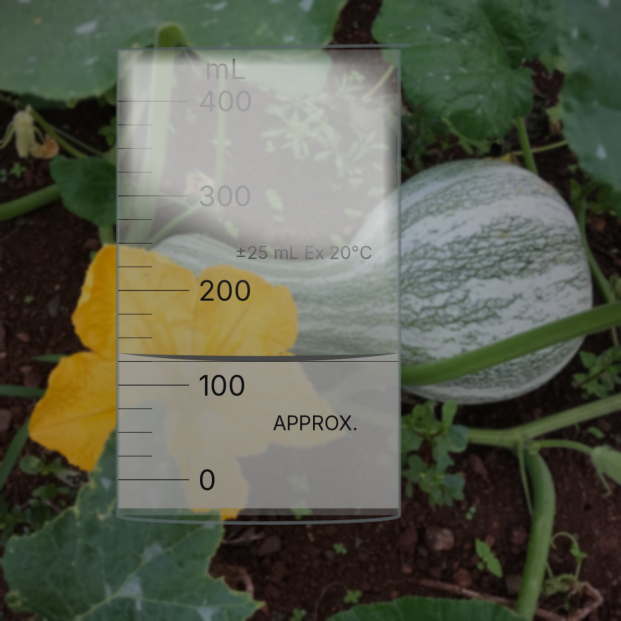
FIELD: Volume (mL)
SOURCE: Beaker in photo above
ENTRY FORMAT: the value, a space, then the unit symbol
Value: 125 mL
